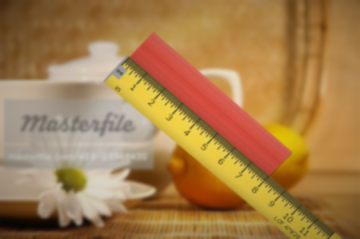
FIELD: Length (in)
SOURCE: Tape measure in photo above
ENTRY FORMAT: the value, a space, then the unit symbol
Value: 8 in
